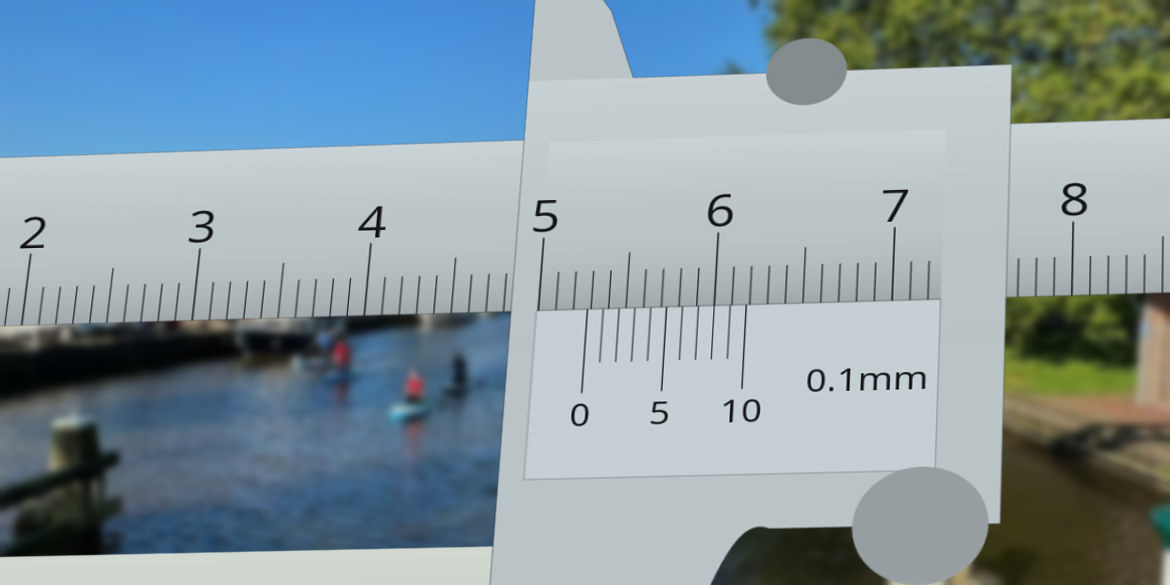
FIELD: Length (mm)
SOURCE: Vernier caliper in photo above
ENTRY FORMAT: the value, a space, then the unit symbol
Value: 52.8 mm
